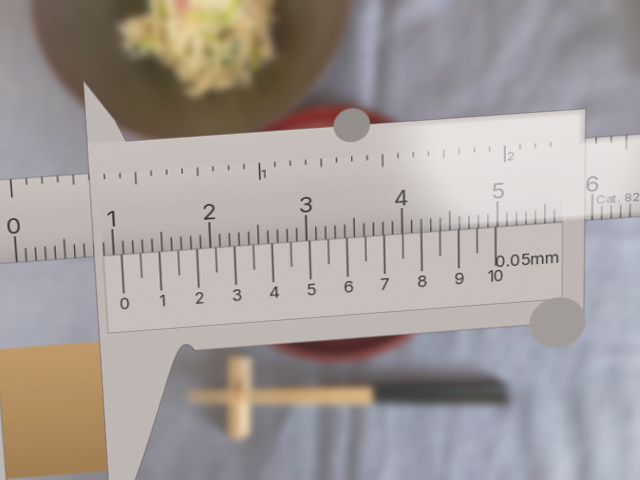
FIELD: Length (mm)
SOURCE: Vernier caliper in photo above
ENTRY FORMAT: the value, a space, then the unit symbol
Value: 10.8 mm
